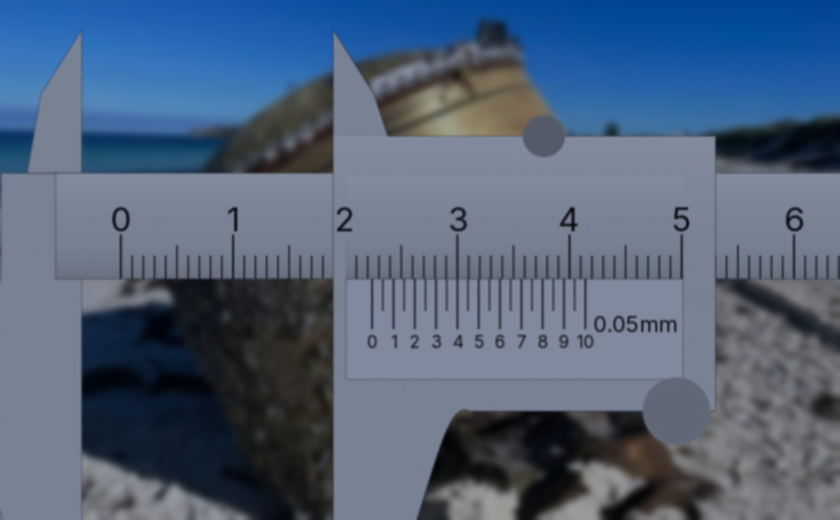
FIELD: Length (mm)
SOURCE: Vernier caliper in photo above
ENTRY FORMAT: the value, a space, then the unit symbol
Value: 22.4 mm
